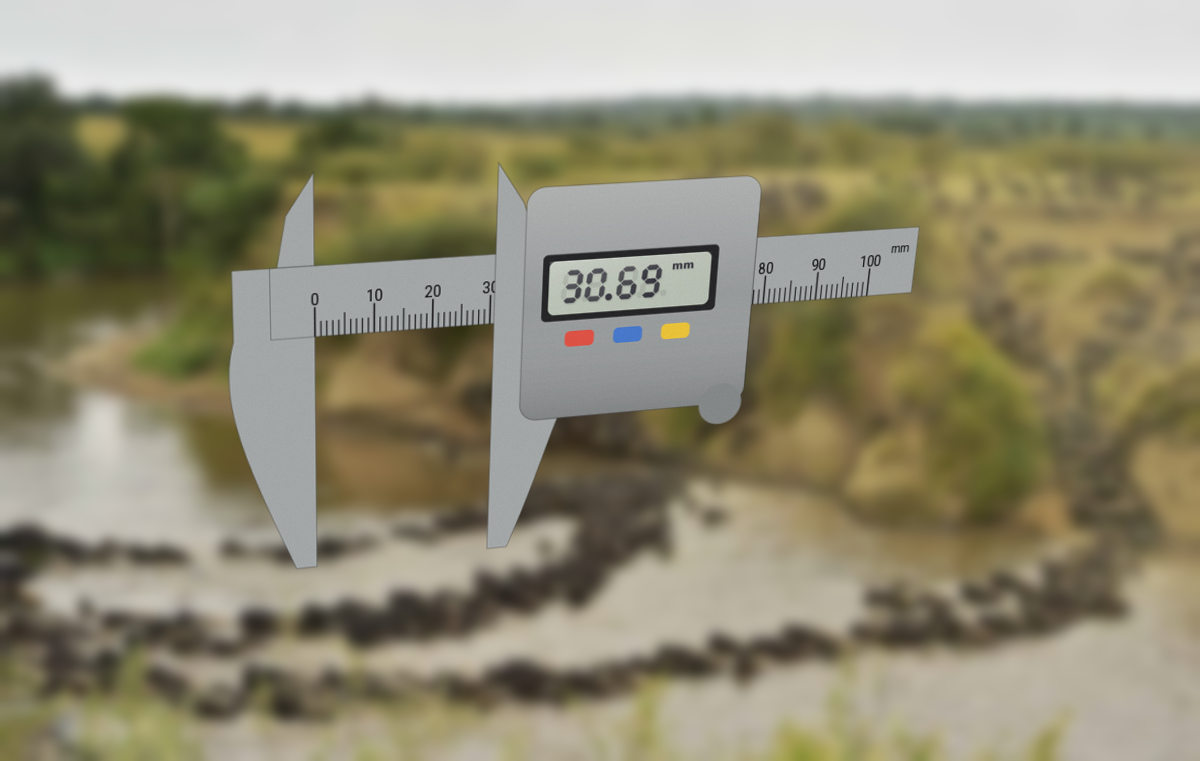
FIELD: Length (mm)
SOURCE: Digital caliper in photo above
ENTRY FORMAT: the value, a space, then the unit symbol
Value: 30.69 mm
